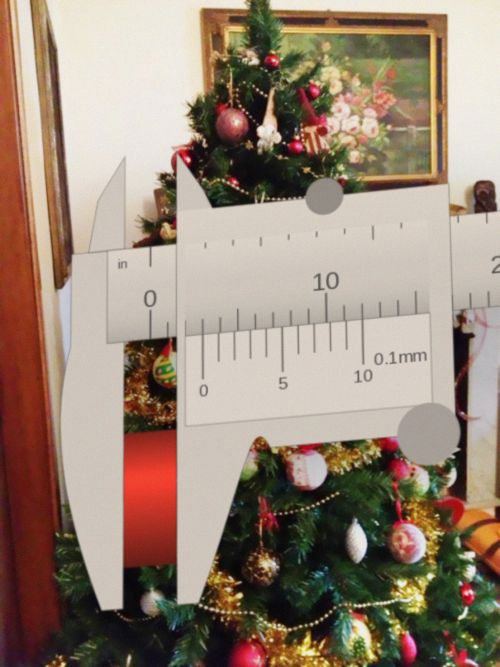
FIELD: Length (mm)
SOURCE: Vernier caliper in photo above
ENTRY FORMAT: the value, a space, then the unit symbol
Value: 3.0 mm
